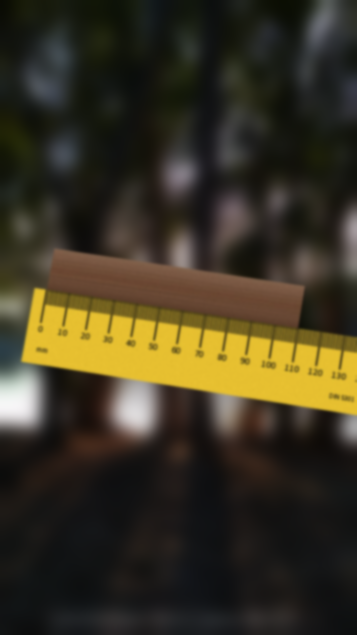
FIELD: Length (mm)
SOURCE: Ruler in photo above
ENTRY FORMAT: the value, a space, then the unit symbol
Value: 110 mm
